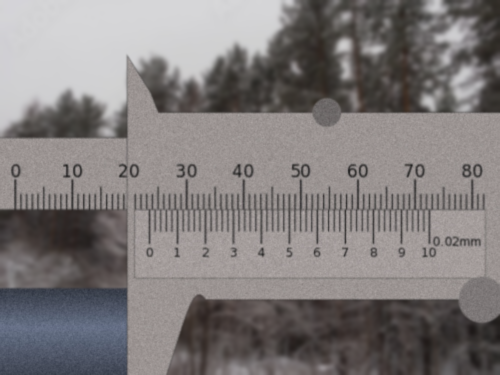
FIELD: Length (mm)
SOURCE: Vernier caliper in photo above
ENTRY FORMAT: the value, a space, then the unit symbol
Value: 23.5 mm
